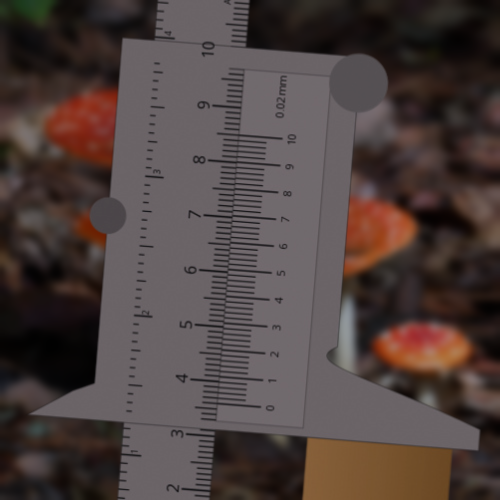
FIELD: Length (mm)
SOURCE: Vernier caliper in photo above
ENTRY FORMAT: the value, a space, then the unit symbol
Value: 36.0 mm
